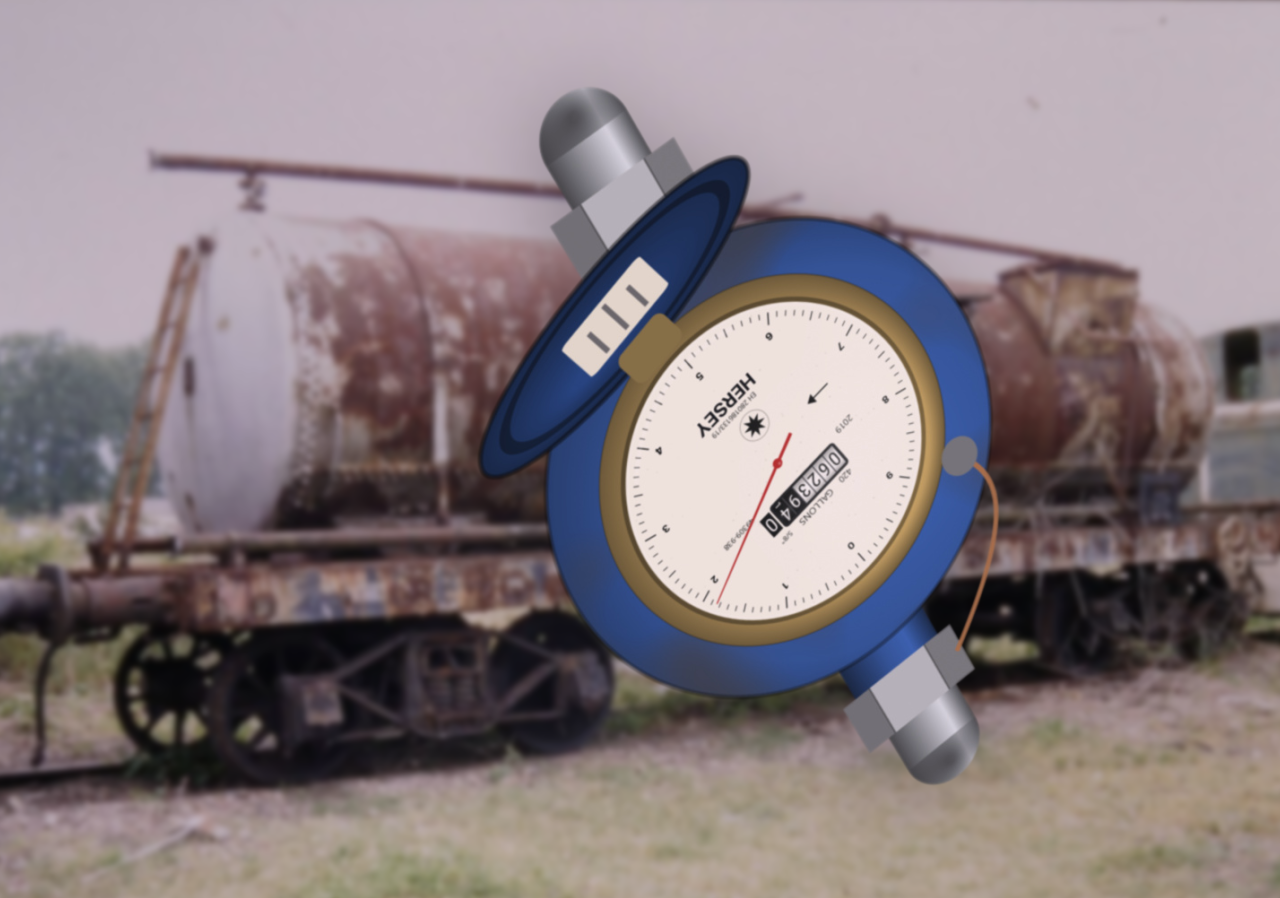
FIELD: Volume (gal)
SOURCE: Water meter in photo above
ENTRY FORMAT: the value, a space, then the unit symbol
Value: 623941.8 gal
